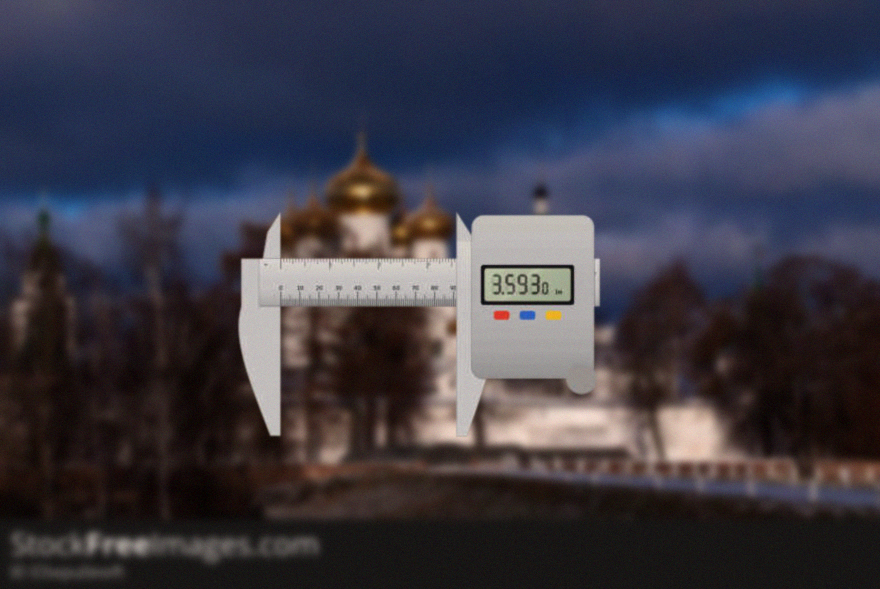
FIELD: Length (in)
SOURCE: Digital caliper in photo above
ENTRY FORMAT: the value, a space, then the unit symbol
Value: 3.5930 in
